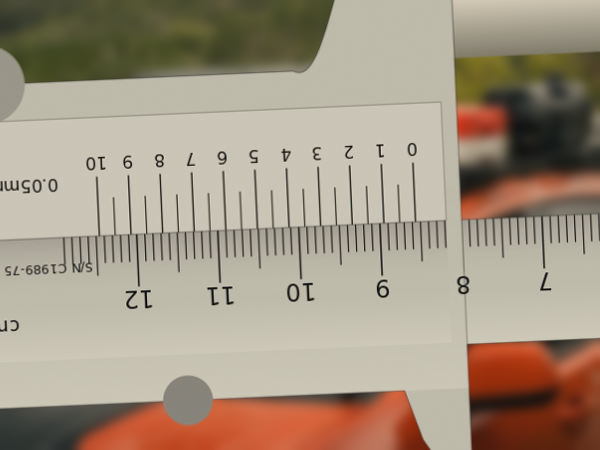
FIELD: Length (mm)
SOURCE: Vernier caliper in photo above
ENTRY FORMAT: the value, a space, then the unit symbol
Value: 85.6 mm
